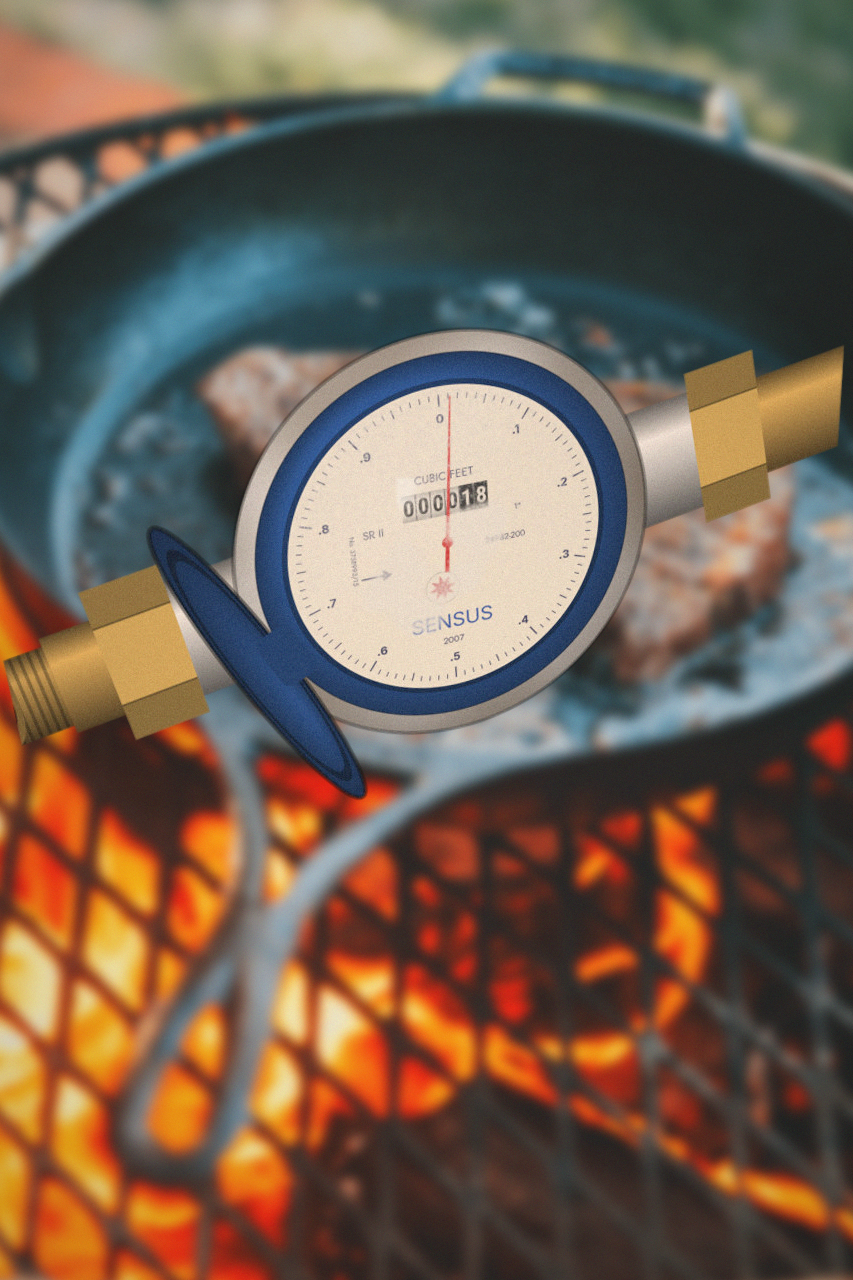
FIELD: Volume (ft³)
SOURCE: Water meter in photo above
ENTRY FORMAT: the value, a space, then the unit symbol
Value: 18.01 ft³
